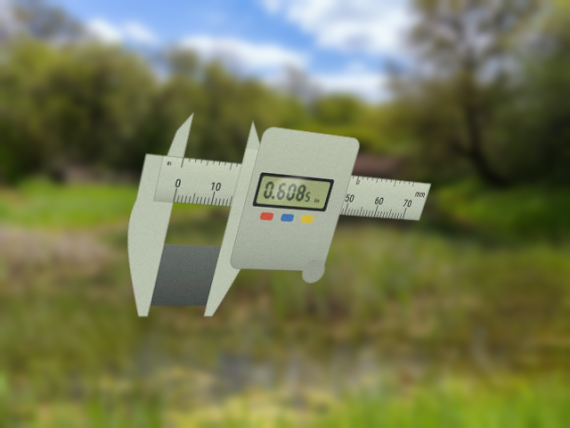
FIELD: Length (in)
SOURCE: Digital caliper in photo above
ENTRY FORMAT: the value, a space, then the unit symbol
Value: 0.6085 in
